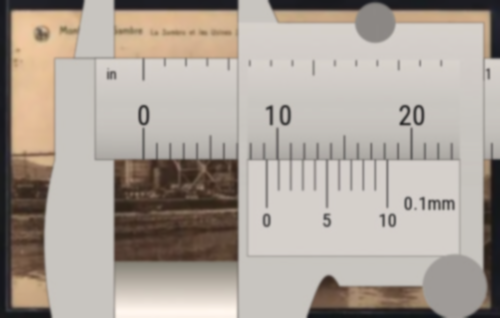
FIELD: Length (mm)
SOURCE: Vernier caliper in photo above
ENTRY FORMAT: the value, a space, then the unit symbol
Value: 9.2 mm
